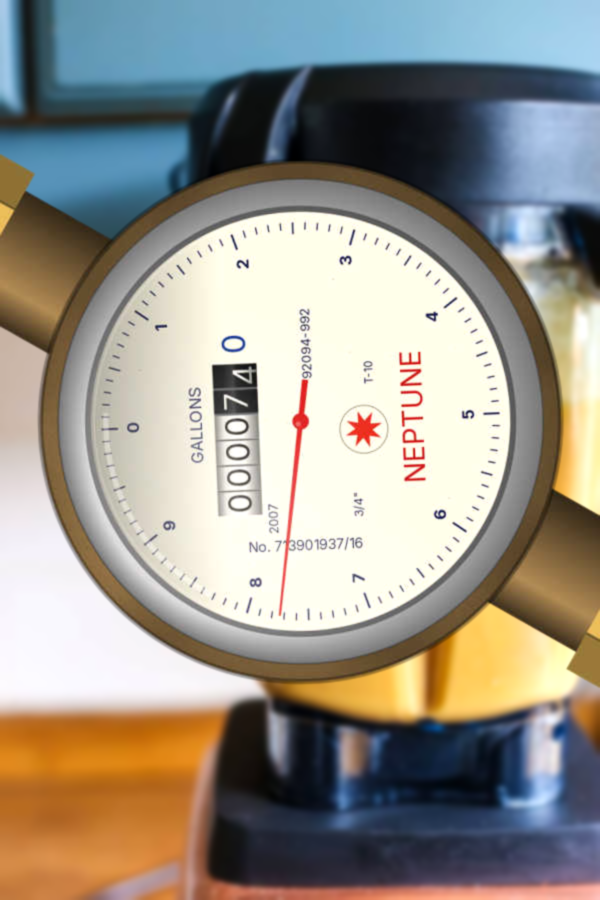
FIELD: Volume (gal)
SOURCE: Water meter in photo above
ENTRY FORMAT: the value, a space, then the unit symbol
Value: 737.7 gal
